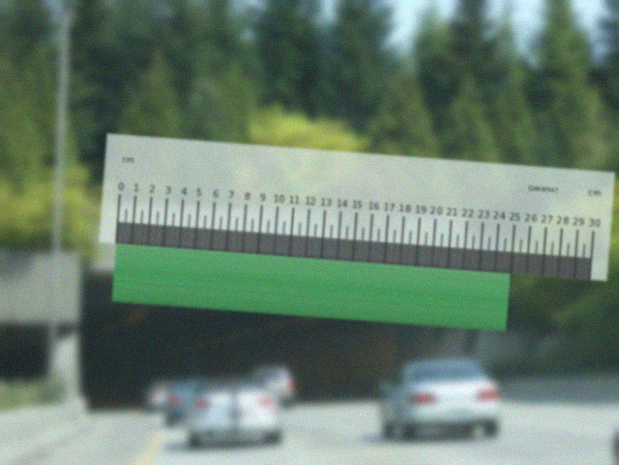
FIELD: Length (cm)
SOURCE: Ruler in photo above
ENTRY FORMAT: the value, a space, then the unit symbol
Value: 25 cm
